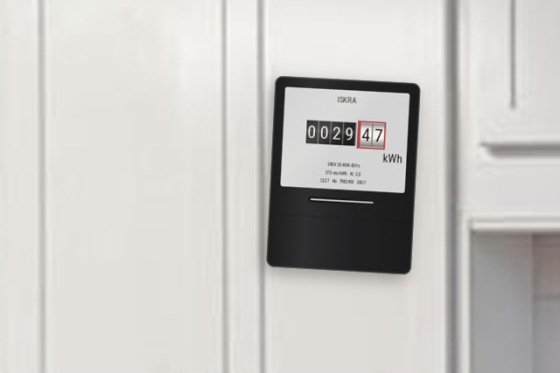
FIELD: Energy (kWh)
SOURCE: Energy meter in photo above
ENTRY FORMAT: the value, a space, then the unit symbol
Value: 29.47 kWh
